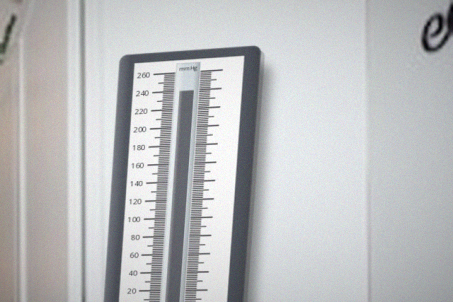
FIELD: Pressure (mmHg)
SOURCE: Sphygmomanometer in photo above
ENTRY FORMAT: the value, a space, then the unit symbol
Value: 240 mmHg
